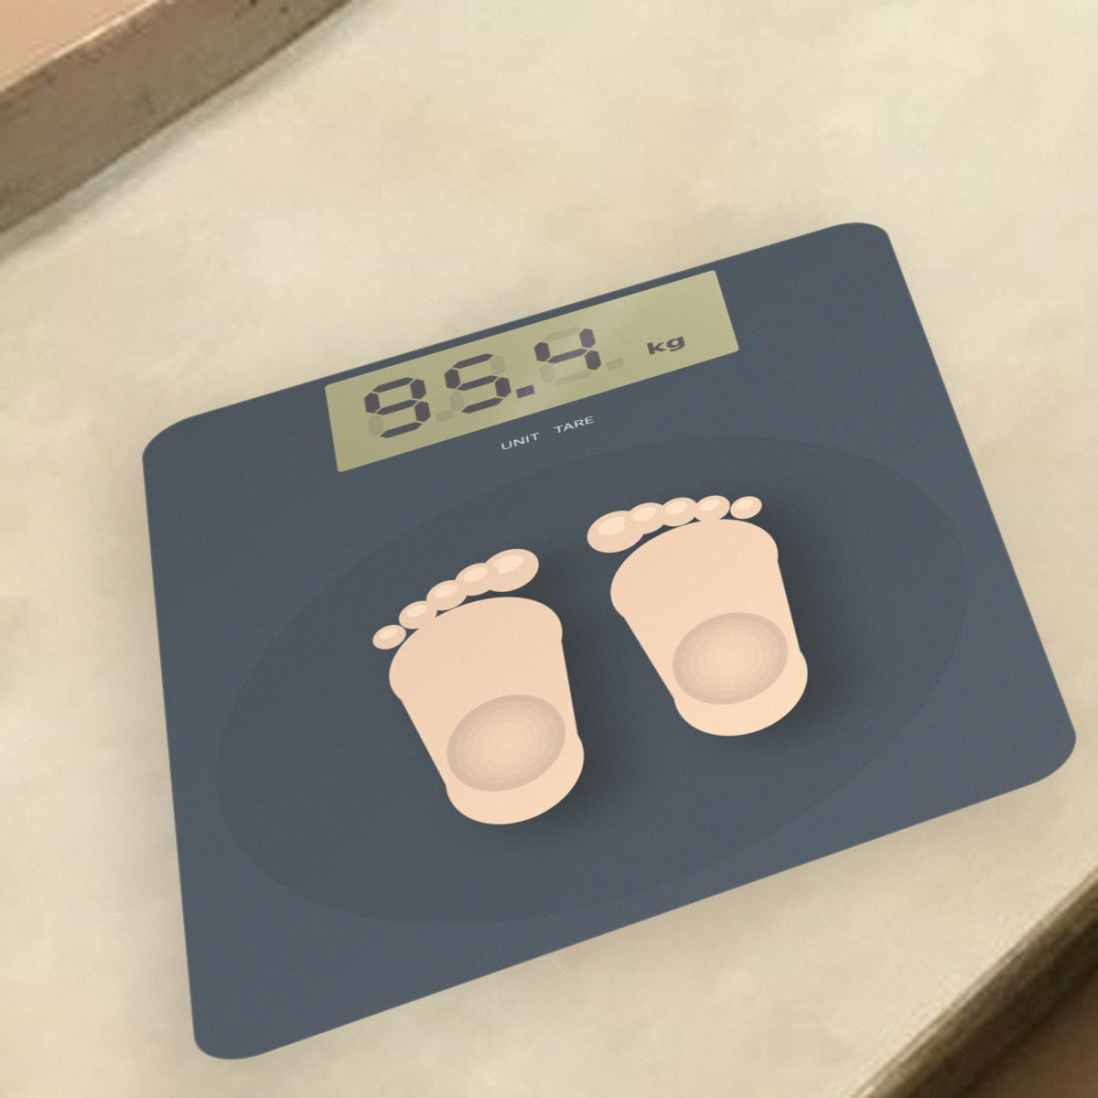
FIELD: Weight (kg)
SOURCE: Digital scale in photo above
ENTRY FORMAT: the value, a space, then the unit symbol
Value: 95.4 kg
